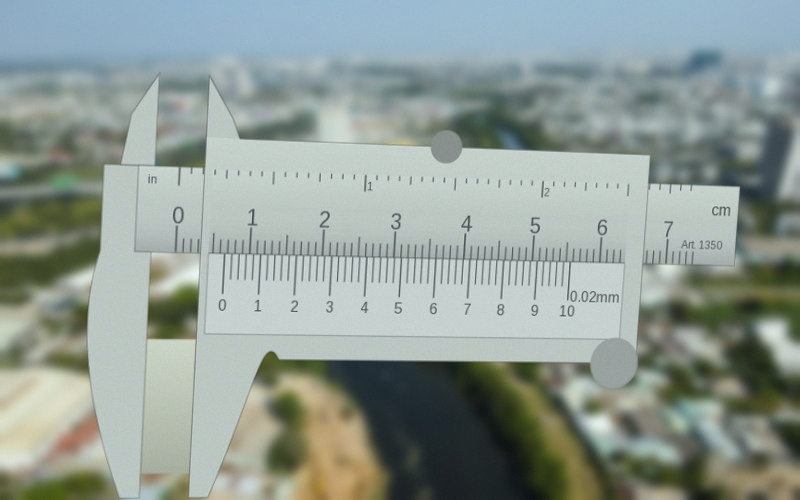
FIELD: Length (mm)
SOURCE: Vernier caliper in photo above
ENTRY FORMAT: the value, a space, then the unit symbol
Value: 6.6 mm
